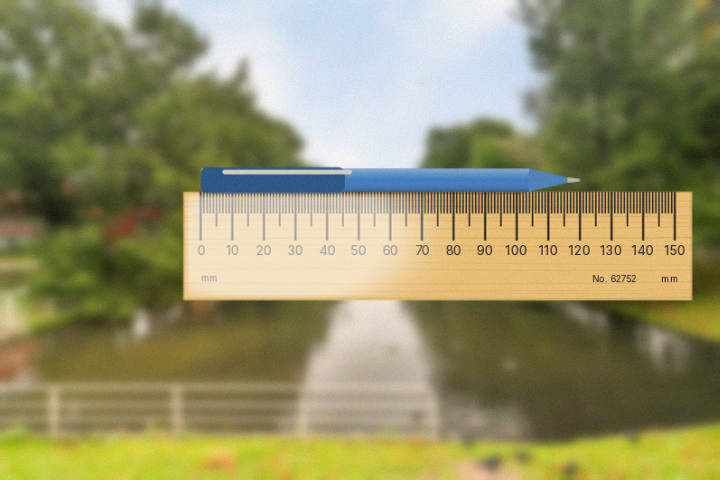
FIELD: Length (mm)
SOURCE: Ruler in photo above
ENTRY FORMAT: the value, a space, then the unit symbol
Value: 120 mm
